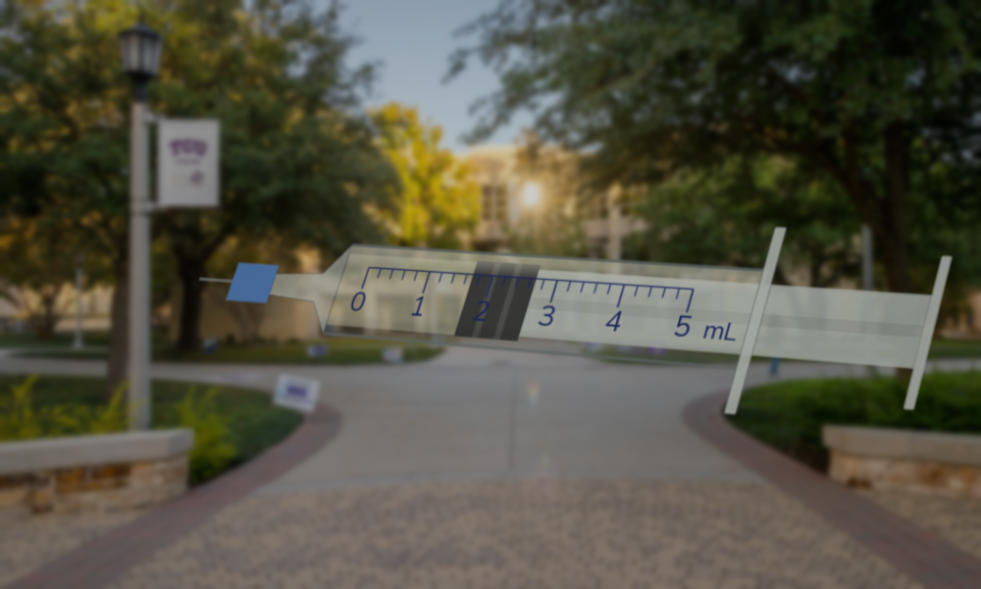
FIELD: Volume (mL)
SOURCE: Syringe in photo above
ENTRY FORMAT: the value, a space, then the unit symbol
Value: 1.7 mL
